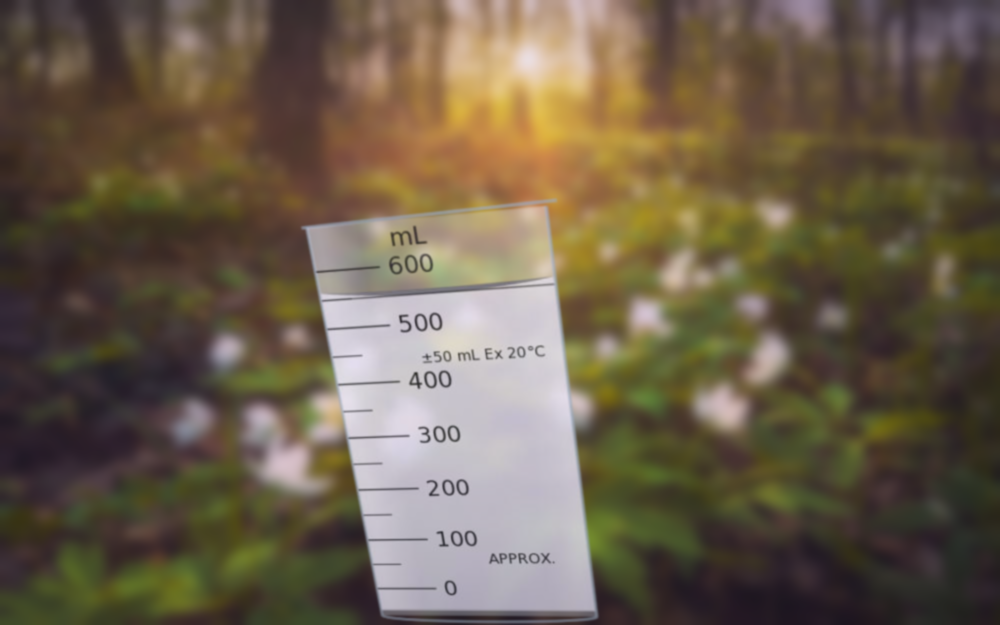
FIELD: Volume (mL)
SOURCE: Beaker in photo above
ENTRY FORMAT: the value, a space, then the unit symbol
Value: 550 mL
